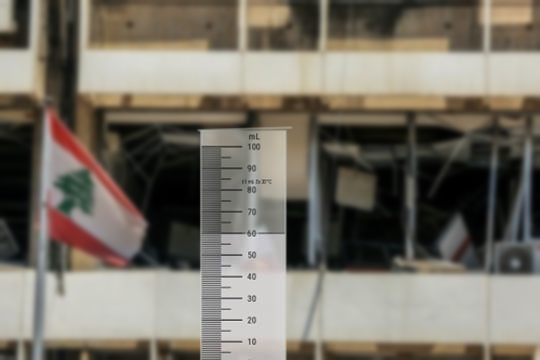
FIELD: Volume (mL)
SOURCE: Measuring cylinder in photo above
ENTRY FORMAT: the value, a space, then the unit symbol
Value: 60 mL
